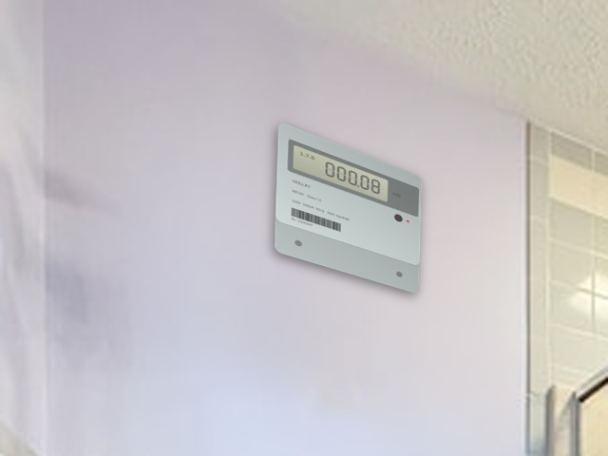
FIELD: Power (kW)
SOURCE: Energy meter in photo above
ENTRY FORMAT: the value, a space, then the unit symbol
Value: 0.08 kW
